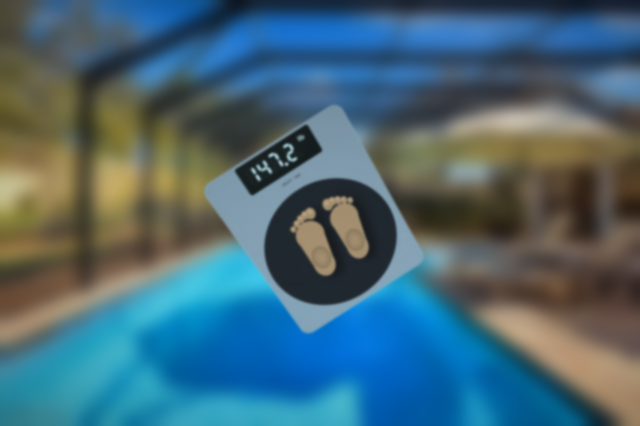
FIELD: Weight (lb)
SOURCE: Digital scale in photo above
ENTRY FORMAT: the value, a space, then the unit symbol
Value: 147.2 lb
